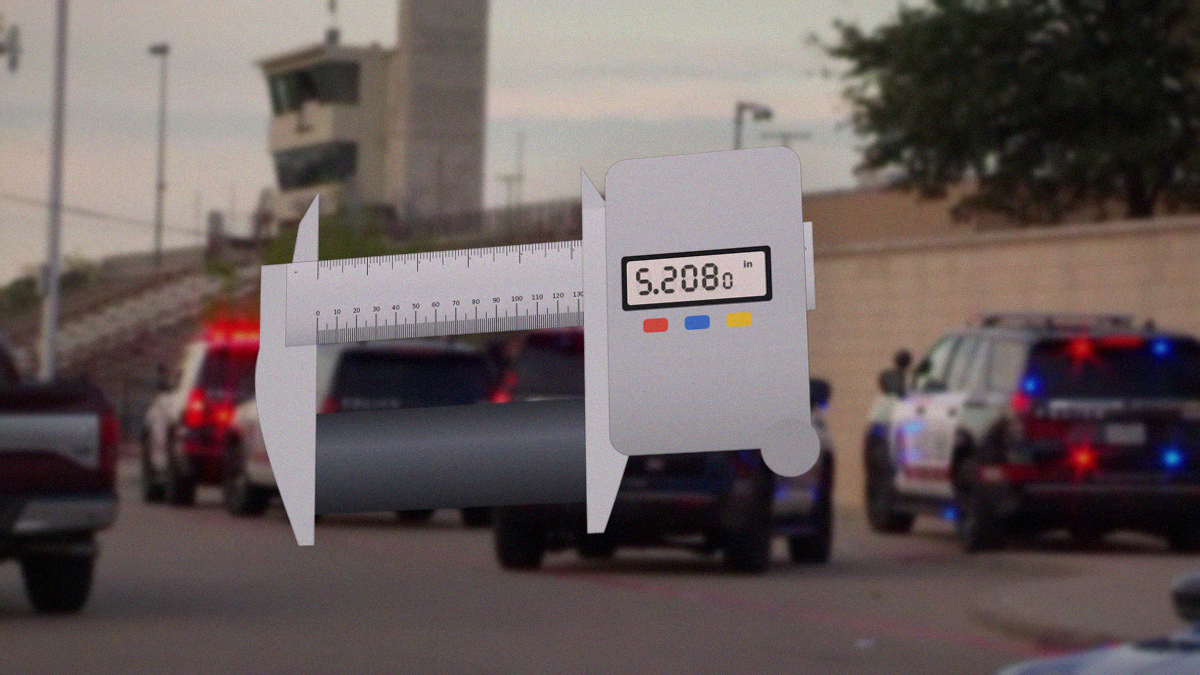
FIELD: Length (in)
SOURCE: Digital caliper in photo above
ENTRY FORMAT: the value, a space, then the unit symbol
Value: 5.2080 in
